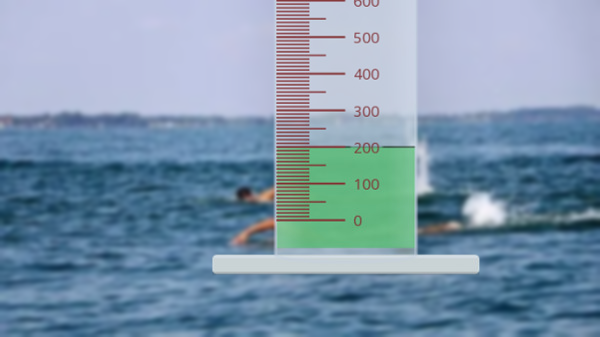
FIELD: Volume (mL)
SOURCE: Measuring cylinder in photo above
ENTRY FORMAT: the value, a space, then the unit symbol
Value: 200 mL
